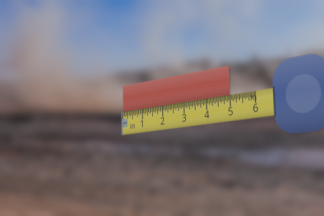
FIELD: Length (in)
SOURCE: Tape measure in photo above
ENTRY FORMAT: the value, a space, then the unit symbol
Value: 5 in
